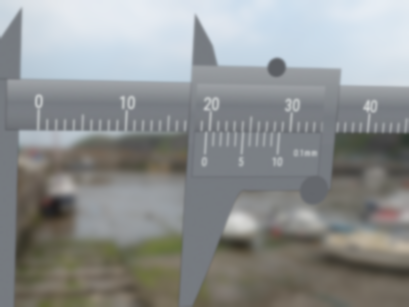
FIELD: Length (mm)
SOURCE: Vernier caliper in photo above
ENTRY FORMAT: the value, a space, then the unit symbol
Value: 19.6 mm
